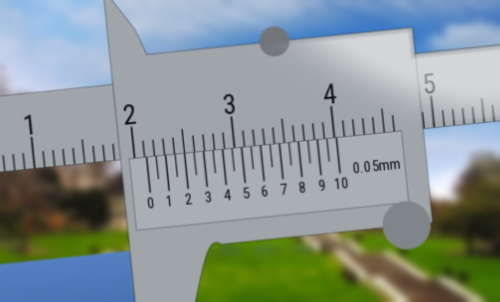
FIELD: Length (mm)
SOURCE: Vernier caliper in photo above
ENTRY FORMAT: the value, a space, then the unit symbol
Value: 21.2 mm
